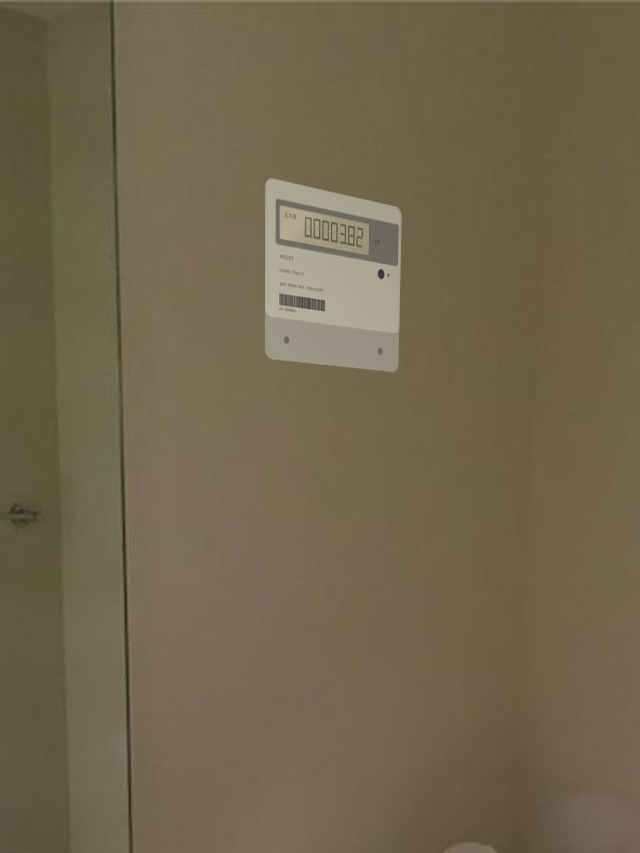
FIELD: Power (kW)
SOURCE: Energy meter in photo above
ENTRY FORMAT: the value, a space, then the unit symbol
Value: 3.82 kW
